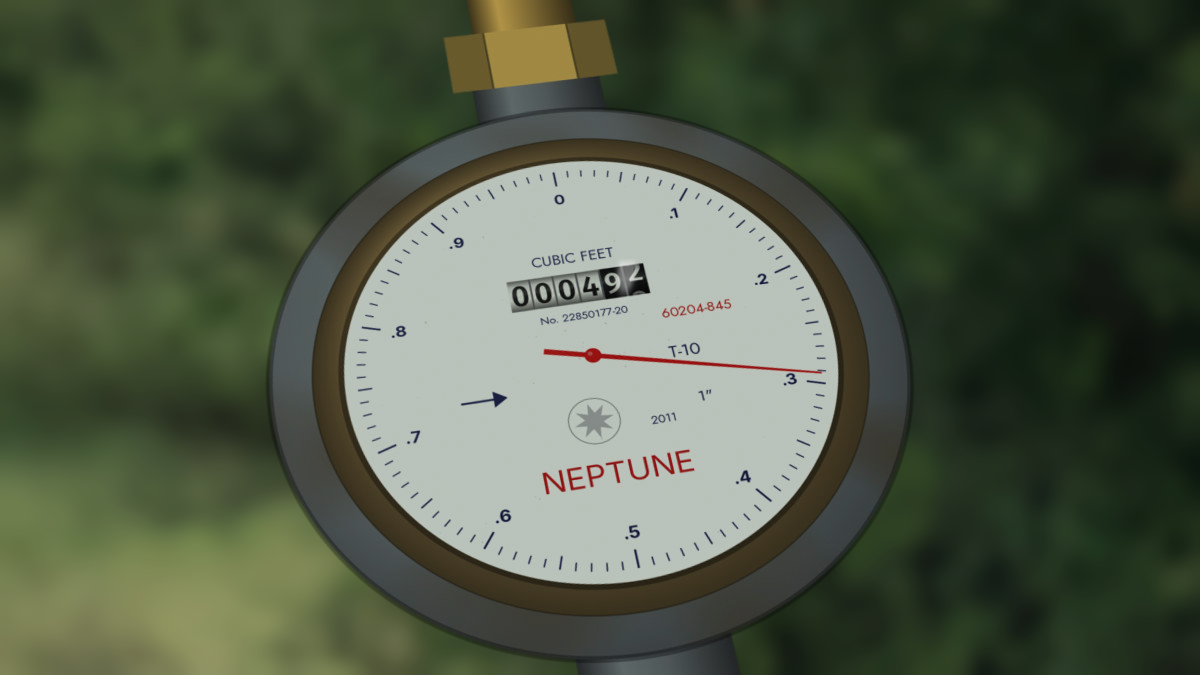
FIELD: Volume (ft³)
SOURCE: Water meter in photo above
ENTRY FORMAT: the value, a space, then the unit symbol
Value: 492.29 ft³
